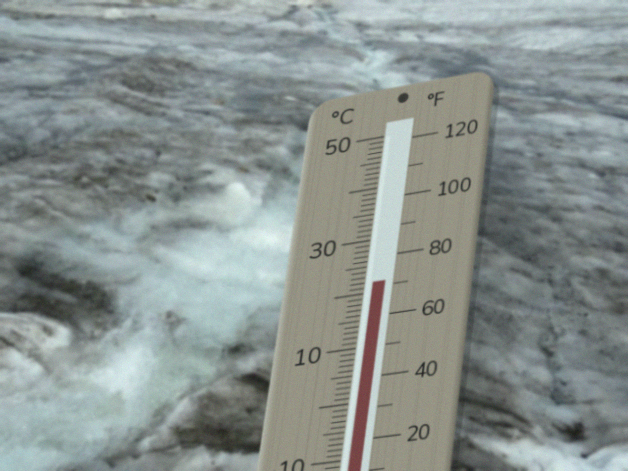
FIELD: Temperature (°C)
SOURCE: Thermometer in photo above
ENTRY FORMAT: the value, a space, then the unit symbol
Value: 22 °C
